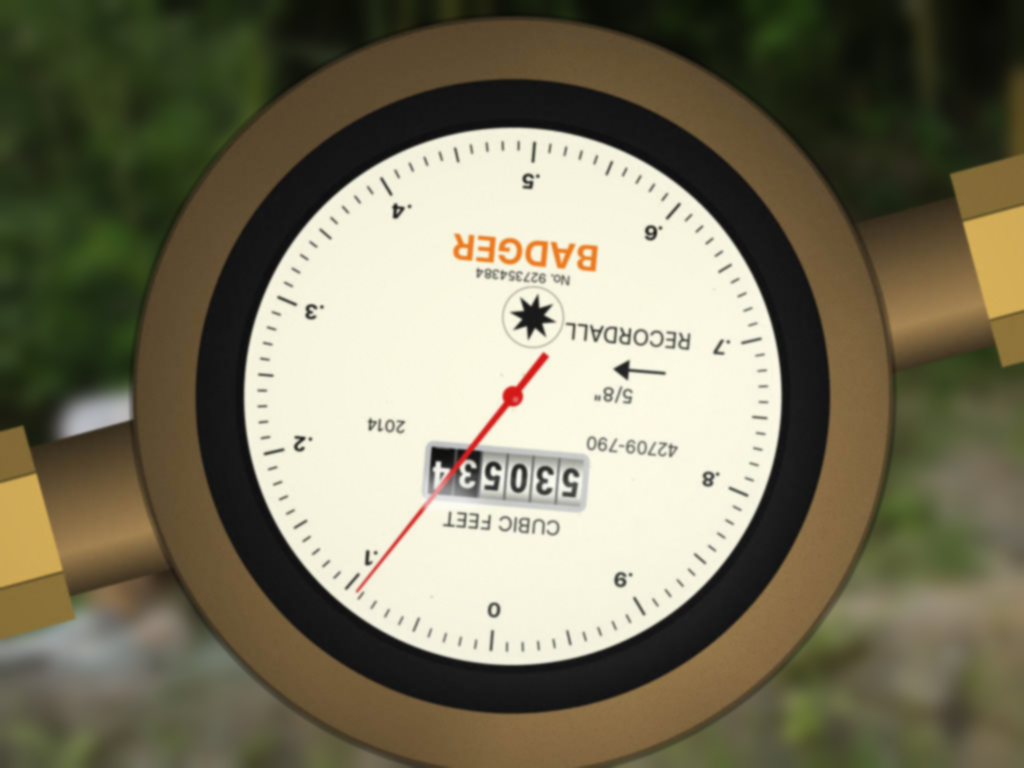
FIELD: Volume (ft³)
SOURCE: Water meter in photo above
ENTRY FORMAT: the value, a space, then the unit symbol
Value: 530534.09 ft³
